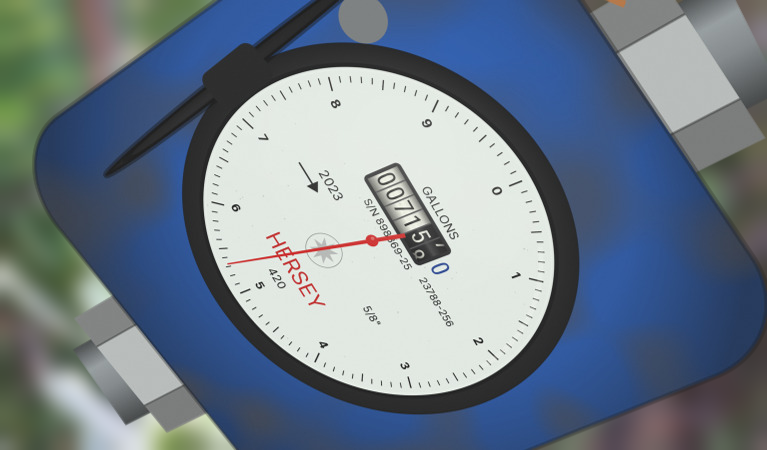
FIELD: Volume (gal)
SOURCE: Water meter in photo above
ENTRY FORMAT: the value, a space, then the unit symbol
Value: 71575.3 gal
